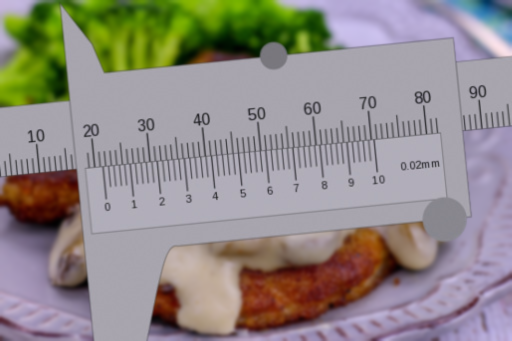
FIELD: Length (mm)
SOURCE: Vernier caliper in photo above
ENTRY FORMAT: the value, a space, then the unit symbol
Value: 21.5 mm
